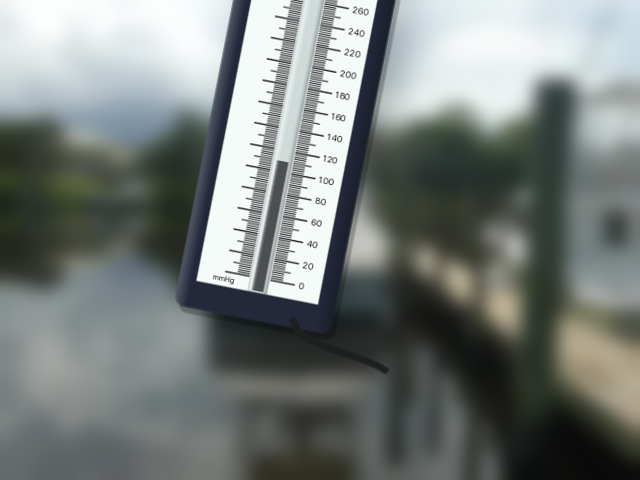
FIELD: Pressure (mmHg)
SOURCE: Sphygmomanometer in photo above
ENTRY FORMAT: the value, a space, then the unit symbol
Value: 110 mmHg
